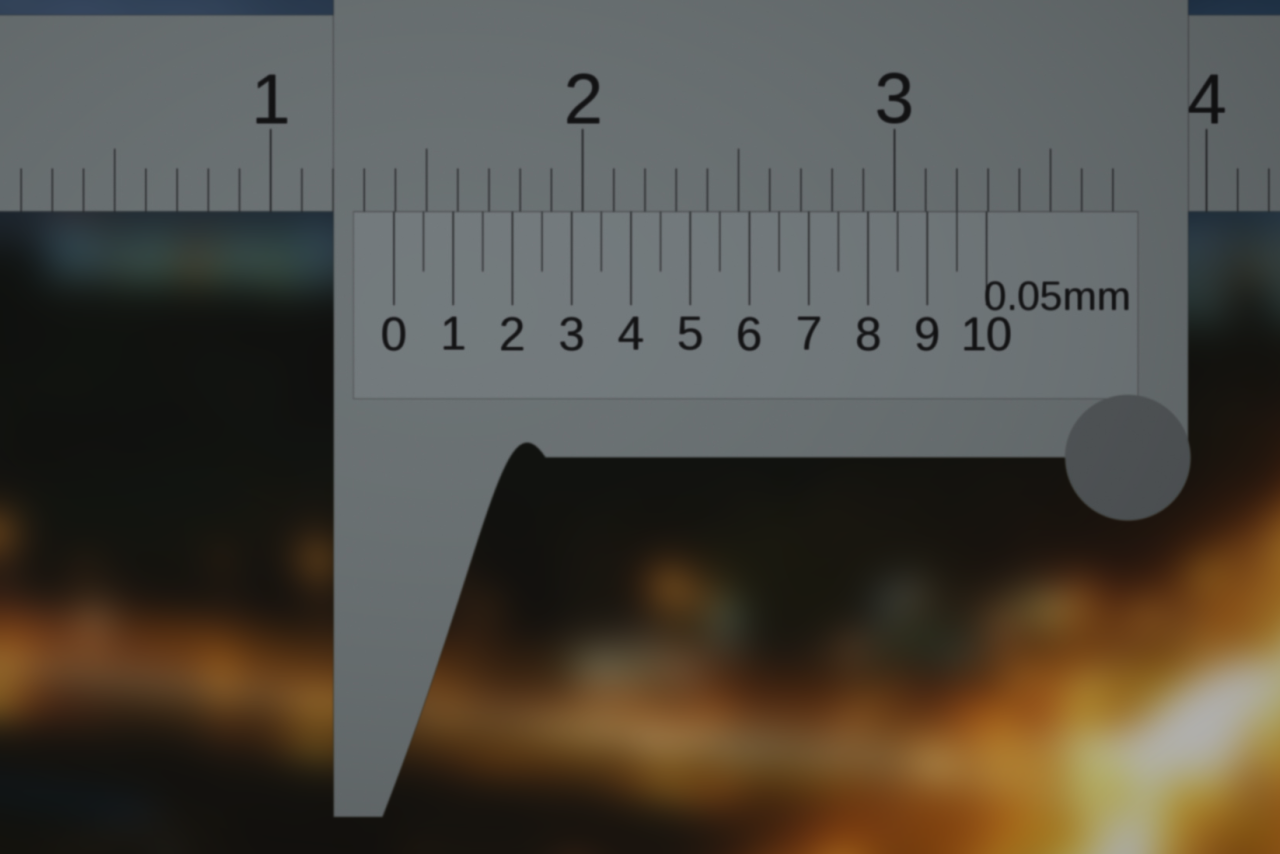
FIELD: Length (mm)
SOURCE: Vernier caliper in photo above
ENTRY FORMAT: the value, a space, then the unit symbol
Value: 13.95 mm
